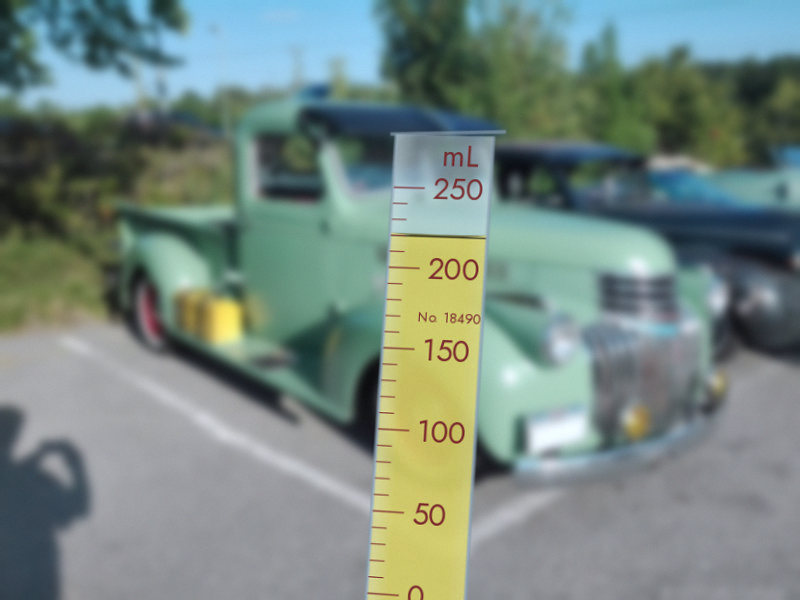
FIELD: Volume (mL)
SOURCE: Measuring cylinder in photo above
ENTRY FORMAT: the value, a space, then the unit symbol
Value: 220 mL
